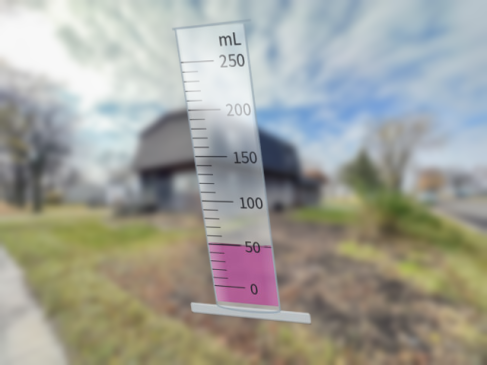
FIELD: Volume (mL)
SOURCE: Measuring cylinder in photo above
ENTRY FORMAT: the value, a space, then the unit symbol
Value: 50 mL
